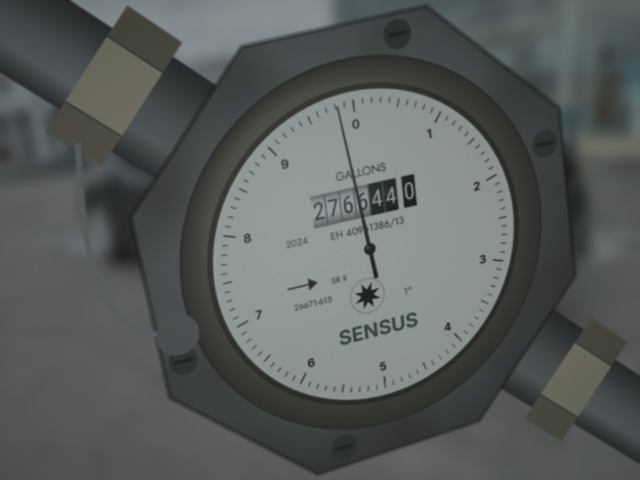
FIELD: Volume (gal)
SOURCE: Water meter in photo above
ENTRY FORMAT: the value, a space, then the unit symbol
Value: 2766439.8 gal
